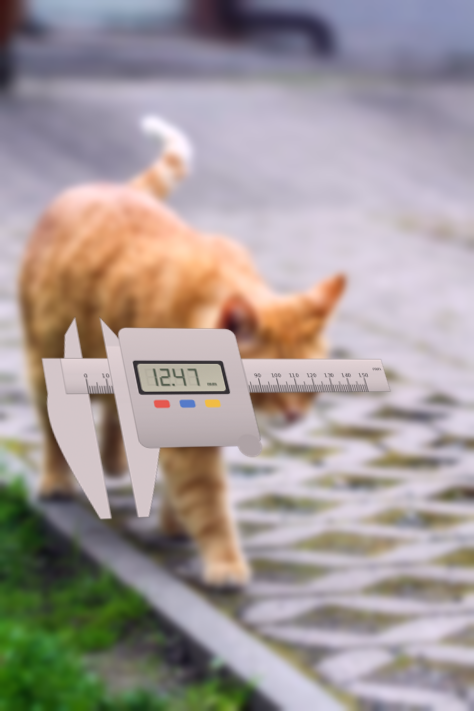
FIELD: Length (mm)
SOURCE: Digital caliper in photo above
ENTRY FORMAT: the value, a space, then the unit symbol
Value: 12.47 mm
